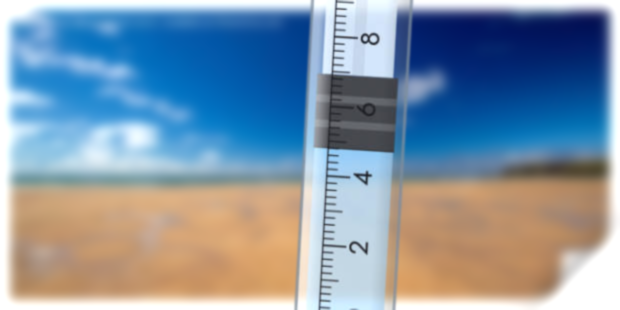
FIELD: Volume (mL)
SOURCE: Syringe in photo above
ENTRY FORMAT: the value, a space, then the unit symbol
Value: 4.8 mL
